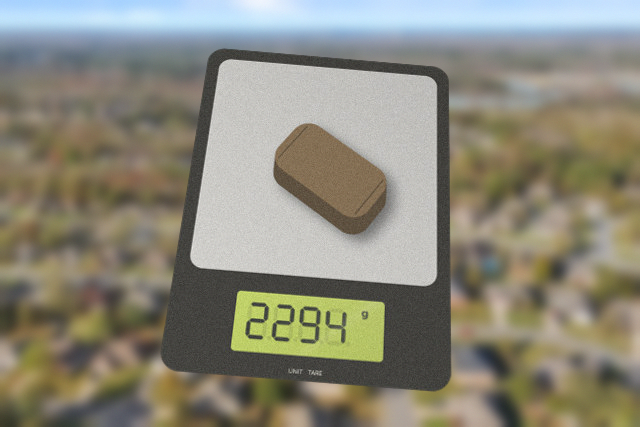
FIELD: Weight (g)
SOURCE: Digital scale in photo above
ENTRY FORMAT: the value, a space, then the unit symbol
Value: 2294 g
